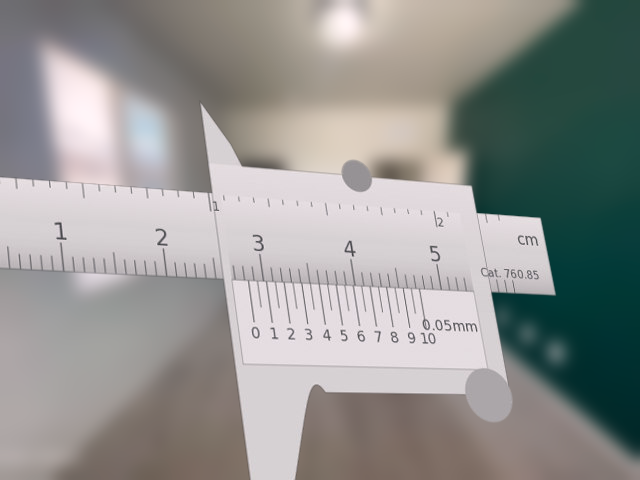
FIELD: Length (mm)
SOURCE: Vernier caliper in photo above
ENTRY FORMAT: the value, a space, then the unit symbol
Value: 28.4 mm
